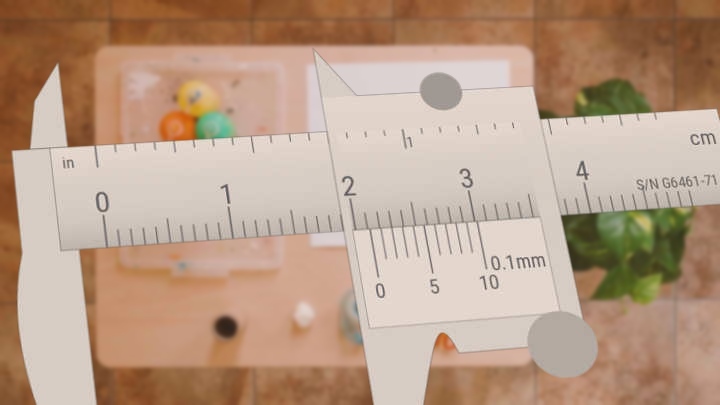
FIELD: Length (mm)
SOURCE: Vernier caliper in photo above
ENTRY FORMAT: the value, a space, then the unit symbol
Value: 21.2 mm
